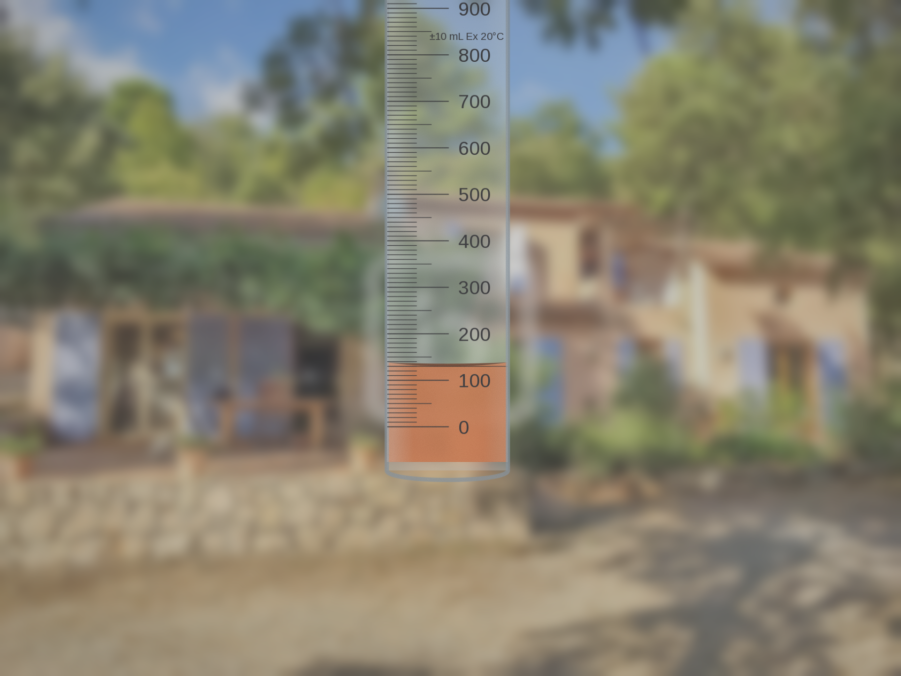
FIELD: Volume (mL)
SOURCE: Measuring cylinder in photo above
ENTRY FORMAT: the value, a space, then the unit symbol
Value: 130 mL
